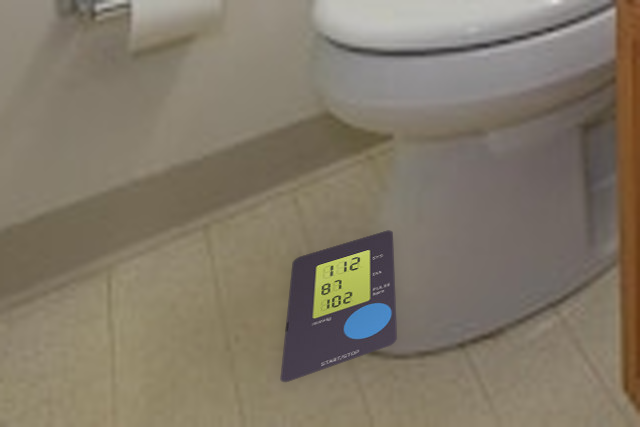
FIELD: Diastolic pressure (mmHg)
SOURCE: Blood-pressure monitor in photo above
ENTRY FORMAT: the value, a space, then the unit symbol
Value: 87 mmHg
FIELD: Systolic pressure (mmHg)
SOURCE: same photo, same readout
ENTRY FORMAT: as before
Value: 112 mmHg
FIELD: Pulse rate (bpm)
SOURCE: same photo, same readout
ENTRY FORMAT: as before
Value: 102 bpm
